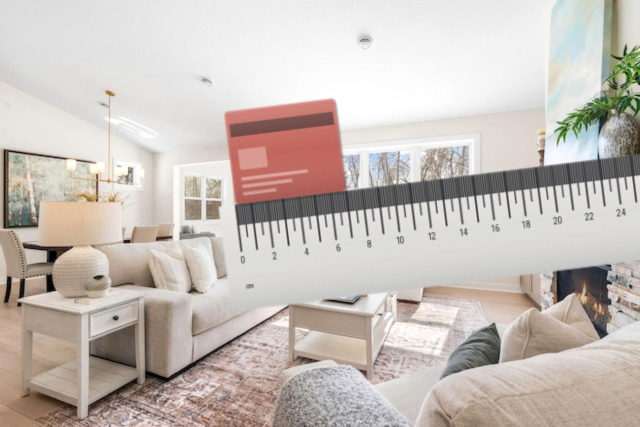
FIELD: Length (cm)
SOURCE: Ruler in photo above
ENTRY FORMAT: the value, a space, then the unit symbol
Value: 7 cm
